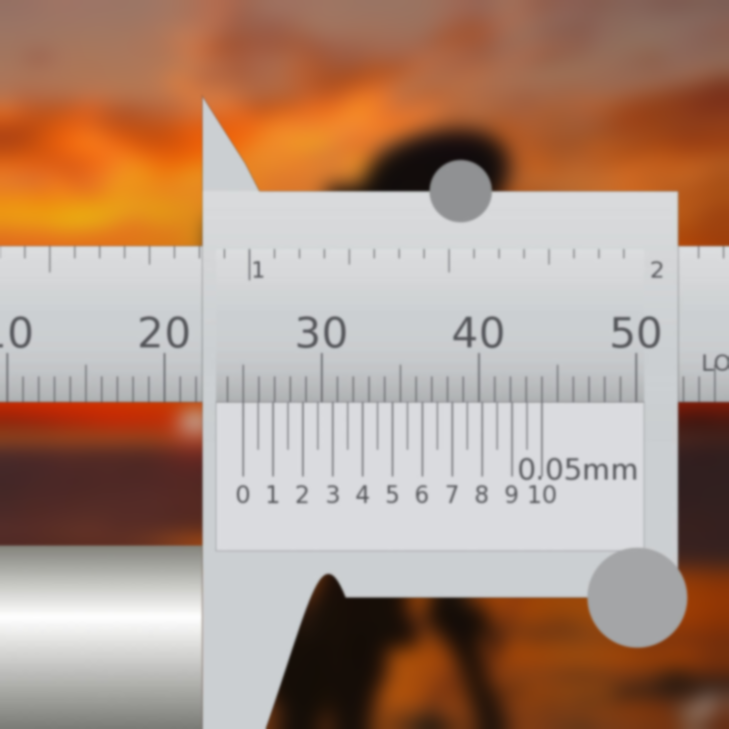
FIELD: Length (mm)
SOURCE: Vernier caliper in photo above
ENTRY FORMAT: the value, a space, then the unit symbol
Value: 25.0 mm
